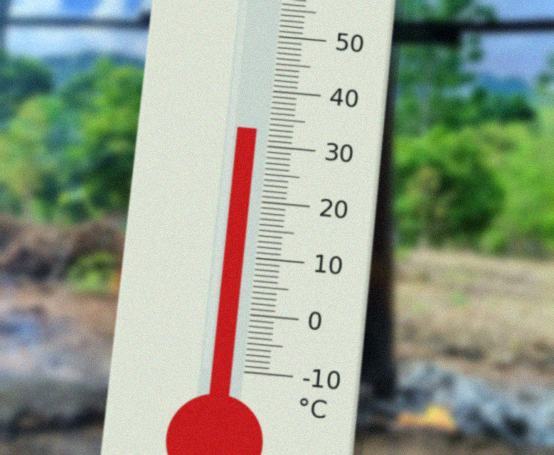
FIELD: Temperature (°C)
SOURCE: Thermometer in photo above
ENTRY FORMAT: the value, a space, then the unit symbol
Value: 33 °C
